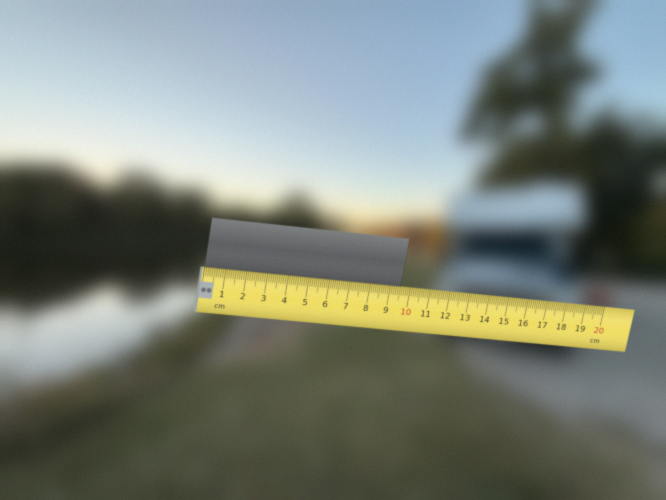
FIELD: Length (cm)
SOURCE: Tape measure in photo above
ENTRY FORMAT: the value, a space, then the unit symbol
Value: 9.5 cm
